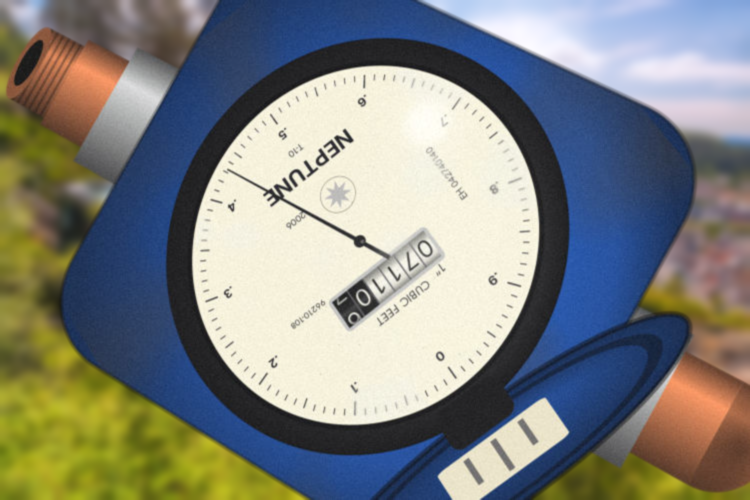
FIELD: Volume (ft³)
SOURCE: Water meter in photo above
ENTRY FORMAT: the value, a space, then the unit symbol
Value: 71106.43 ft³
